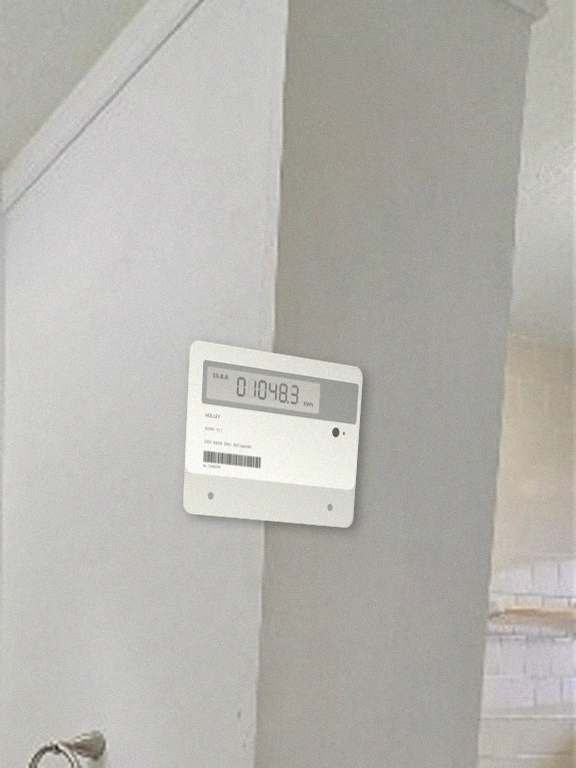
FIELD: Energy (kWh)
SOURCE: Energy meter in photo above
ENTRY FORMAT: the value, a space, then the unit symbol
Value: 1048.3 kWh
